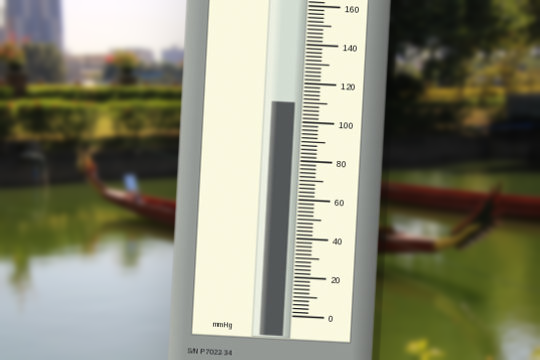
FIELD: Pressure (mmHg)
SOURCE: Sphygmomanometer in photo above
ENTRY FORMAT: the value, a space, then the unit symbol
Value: 110 mmHg
